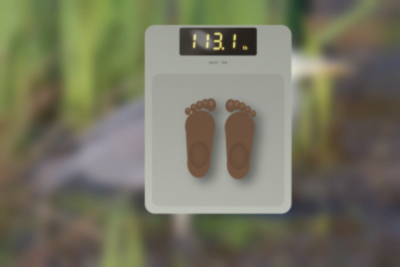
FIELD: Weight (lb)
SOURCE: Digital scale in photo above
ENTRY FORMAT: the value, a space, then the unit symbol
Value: 113.1 lb
